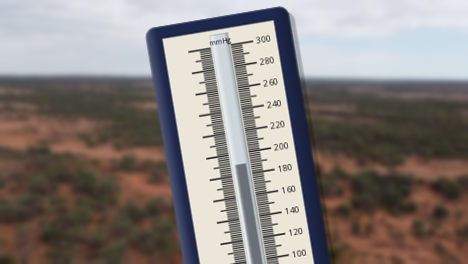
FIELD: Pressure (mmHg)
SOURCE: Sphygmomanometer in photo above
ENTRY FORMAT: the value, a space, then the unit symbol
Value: 190 mmHg
